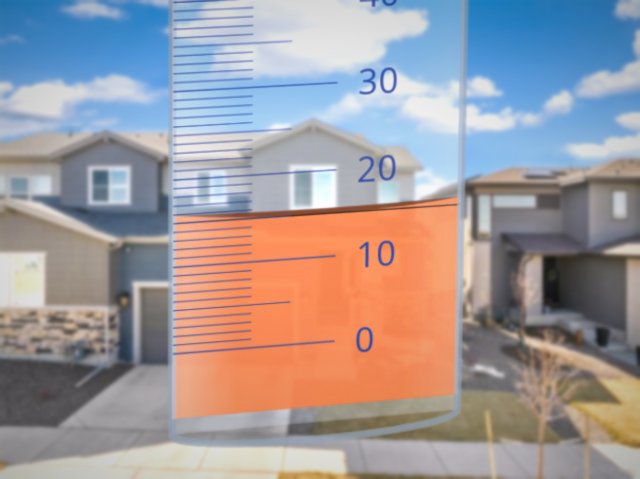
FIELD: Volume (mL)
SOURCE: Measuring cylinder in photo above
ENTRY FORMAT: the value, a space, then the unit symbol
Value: 15 mL
